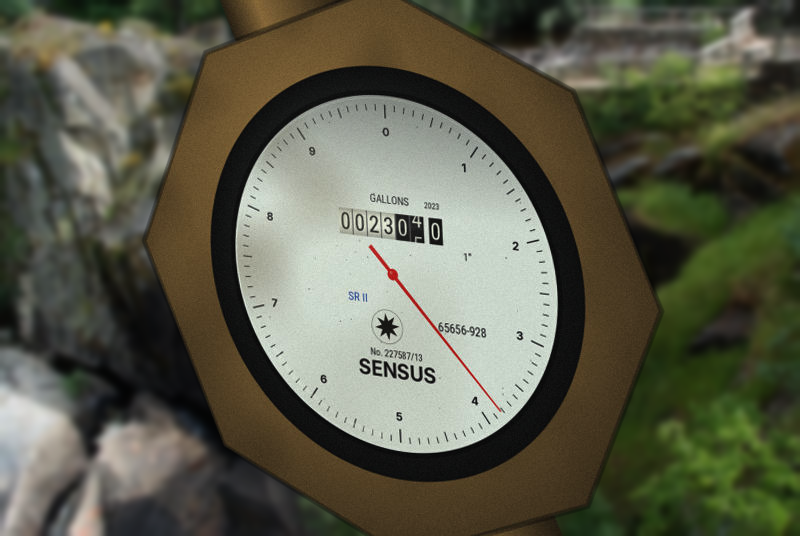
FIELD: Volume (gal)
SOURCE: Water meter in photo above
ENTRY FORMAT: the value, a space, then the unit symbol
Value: 23043.8 gal
